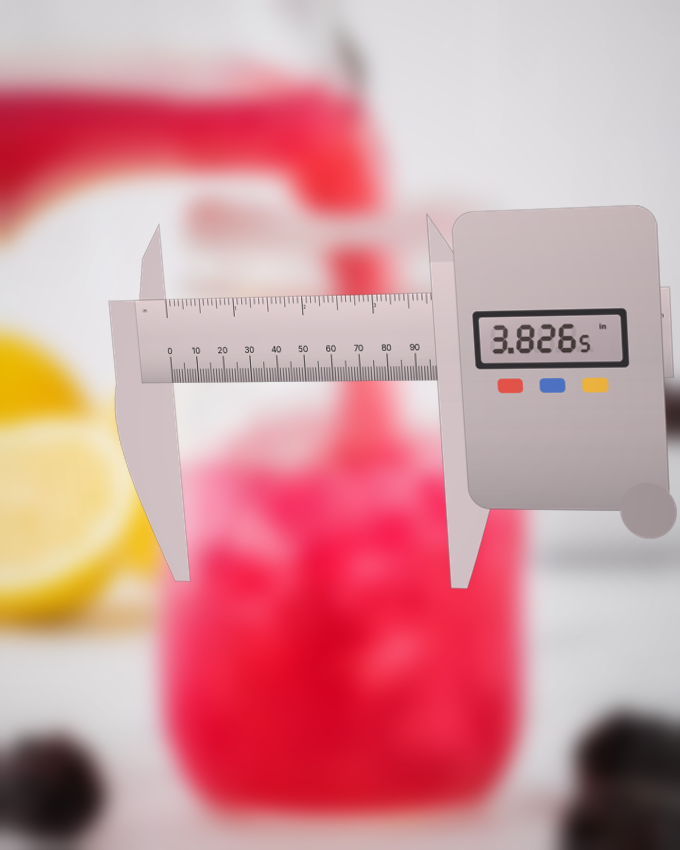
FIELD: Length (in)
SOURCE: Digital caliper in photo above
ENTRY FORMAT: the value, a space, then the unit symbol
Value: 3.8265 in
